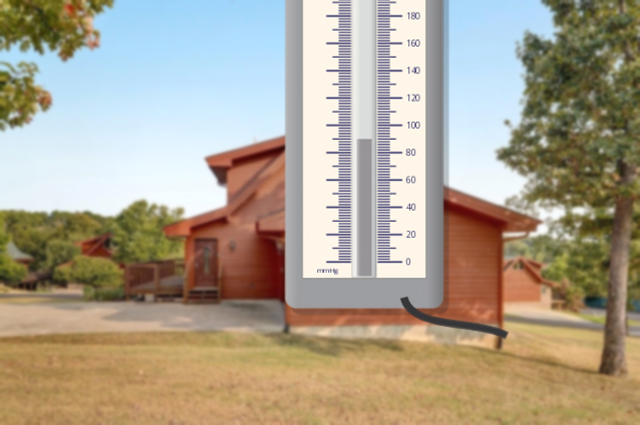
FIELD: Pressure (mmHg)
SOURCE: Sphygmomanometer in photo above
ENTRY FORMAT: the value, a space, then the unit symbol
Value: 90 mmHg
